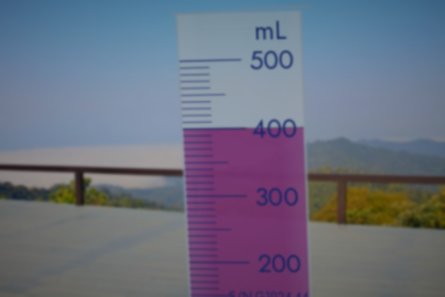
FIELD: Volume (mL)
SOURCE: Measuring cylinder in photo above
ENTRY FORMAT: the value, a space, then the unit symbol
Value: 400 mL
